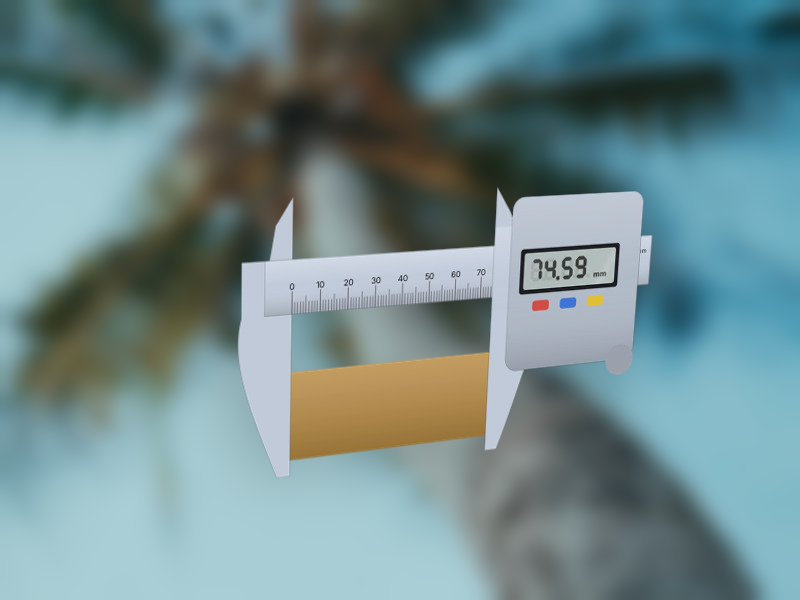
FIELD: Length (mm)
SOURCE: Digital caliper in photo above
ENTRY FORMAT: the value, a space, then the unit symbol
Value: 74.59 mm
